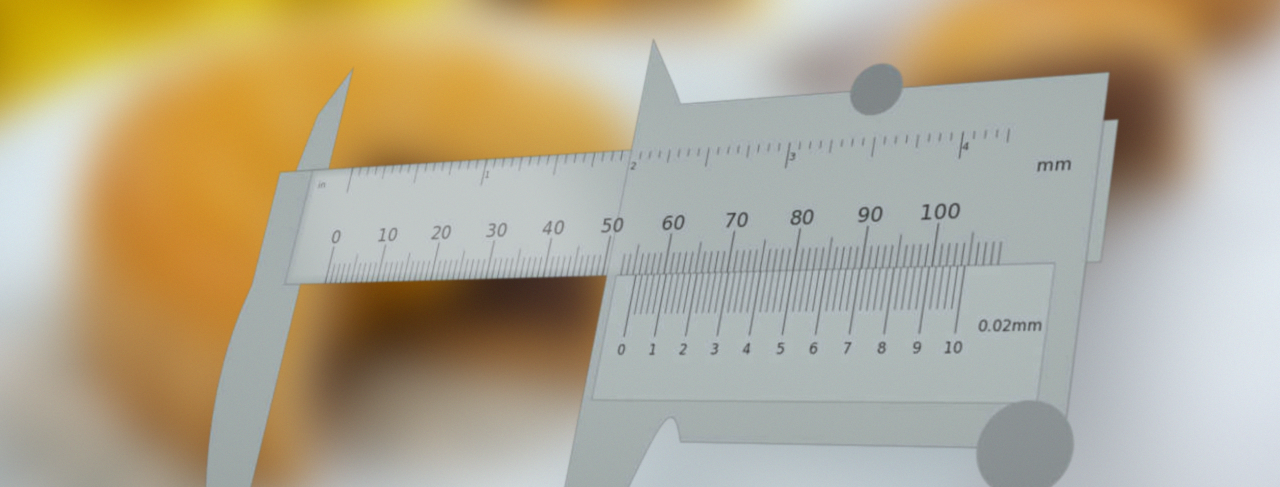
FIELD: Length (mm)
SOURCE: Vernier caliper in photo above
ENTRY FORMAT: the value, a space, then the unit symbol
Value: 55.5 mm
